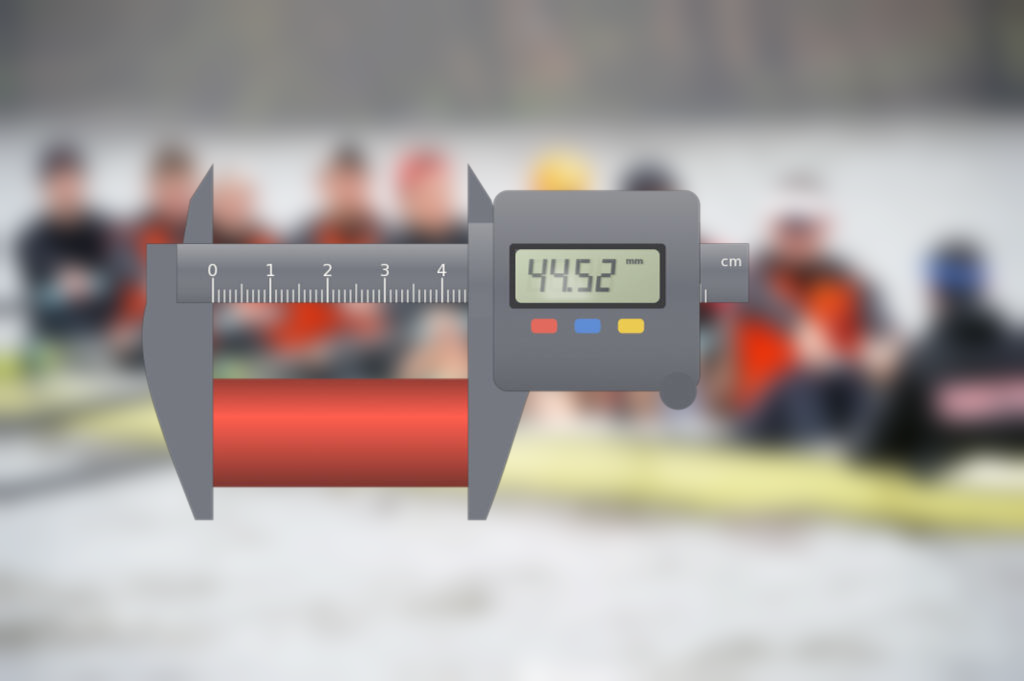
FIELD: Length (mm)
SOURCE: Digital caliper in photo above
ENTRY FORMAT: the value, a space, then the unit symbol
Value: 44.52 mm
